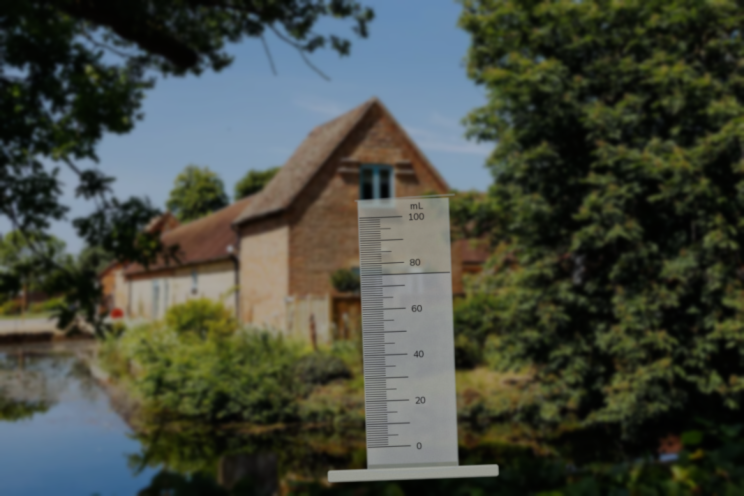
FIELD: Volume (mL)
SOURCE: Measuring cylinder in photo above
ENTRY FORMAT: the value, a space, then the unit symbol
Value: 75 mL
